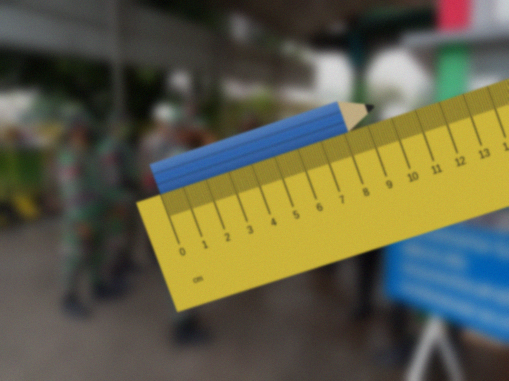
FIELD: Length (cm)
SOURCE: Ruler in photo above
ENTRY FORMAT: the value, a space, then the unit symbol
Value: 9.5 cm
